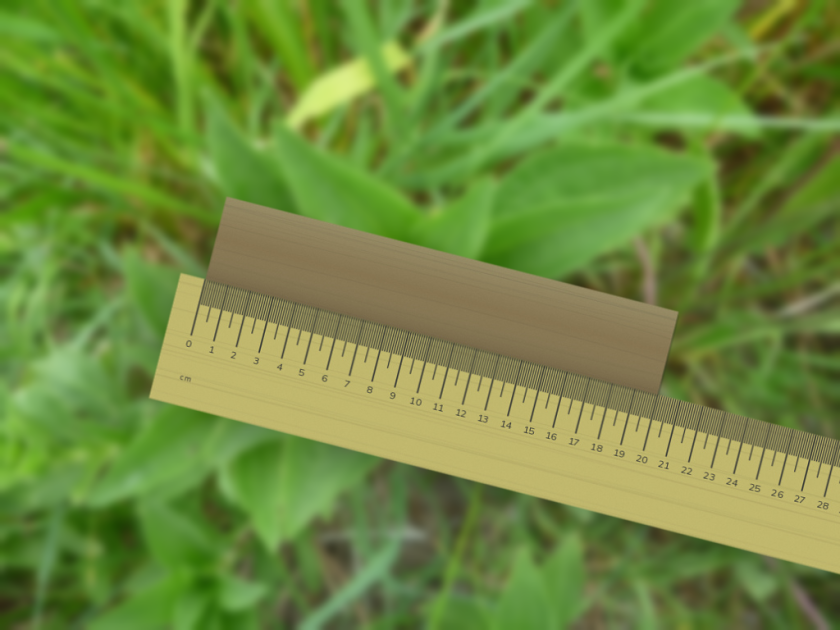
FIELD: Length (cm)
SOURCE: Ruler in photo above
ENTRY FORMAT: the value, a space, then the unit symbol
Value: 20 cm
